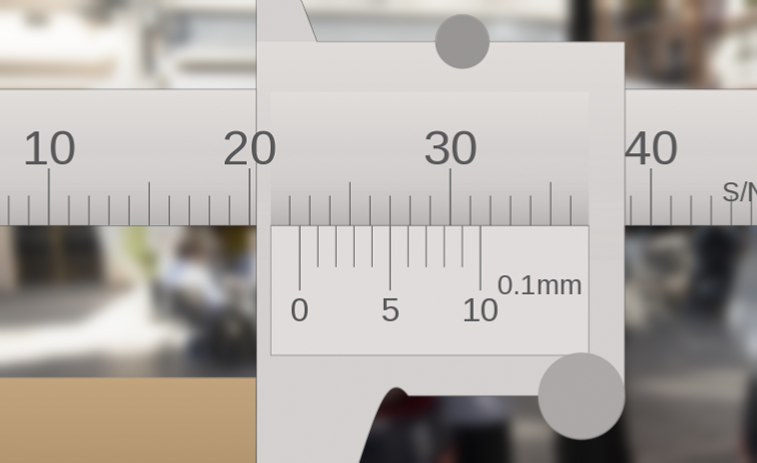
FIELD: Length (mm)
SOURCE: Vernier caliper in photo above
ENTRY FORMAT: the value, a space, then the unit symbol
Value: 22.5 mm
